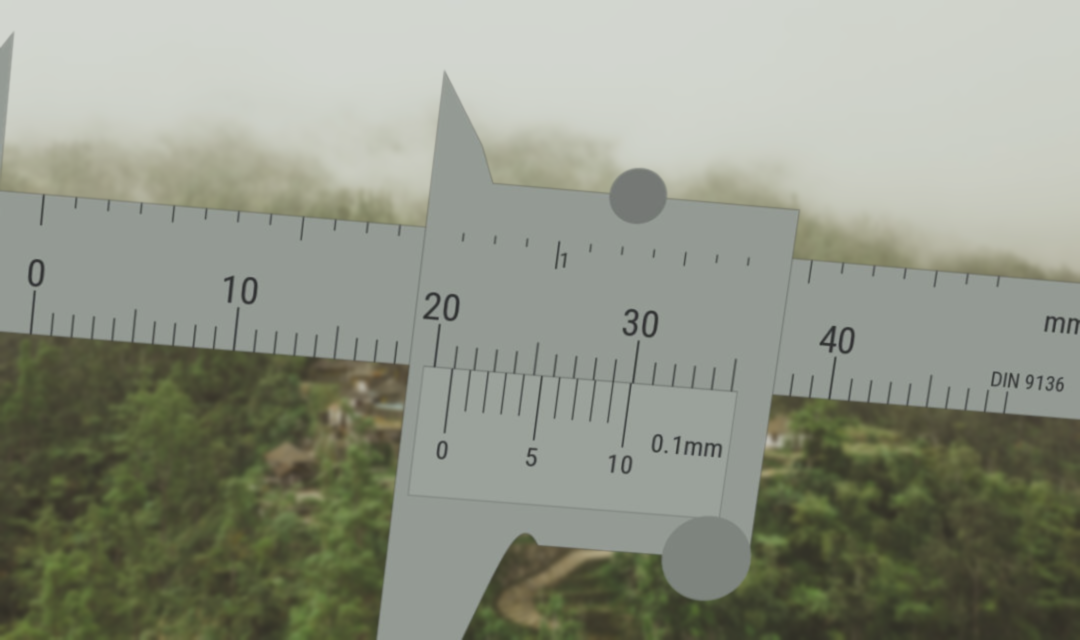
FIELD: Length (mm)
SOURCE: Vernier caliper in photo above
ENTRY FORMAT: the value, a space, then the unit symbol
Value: 20.9 mm
